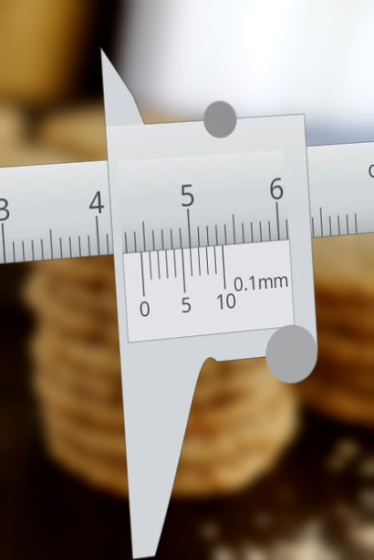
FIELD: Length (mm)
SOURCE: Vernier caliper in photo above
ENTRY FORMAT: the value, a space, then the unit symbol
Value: 44.6 mm
